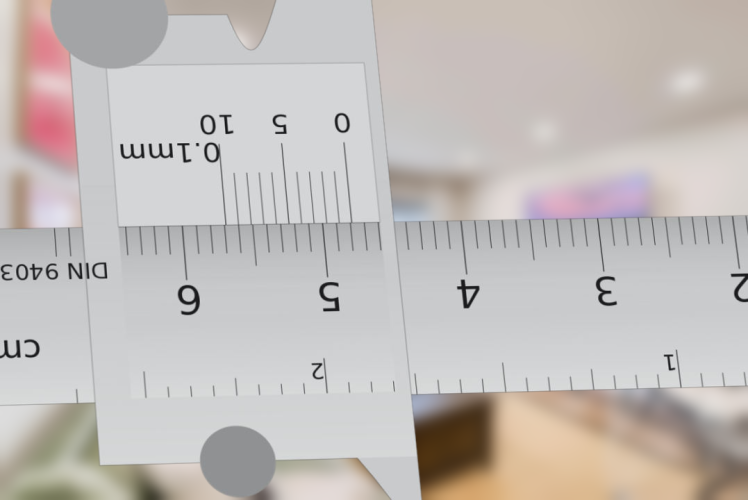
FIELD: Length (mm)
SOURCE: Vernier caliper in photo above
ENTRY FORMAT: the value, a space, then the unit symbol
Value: 47.9 mm
